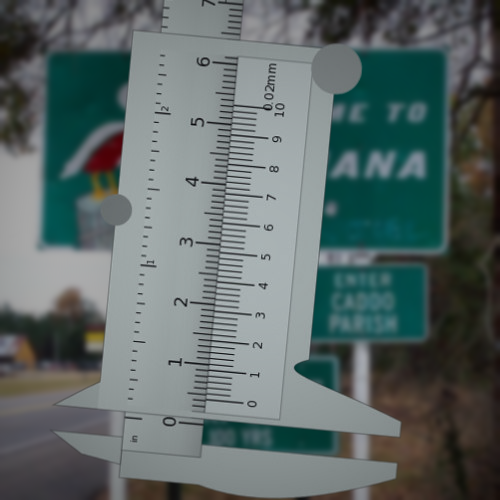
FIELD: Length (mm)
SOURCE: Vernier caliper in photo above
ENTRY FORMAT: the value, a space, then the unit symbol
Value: 4.2 mm
